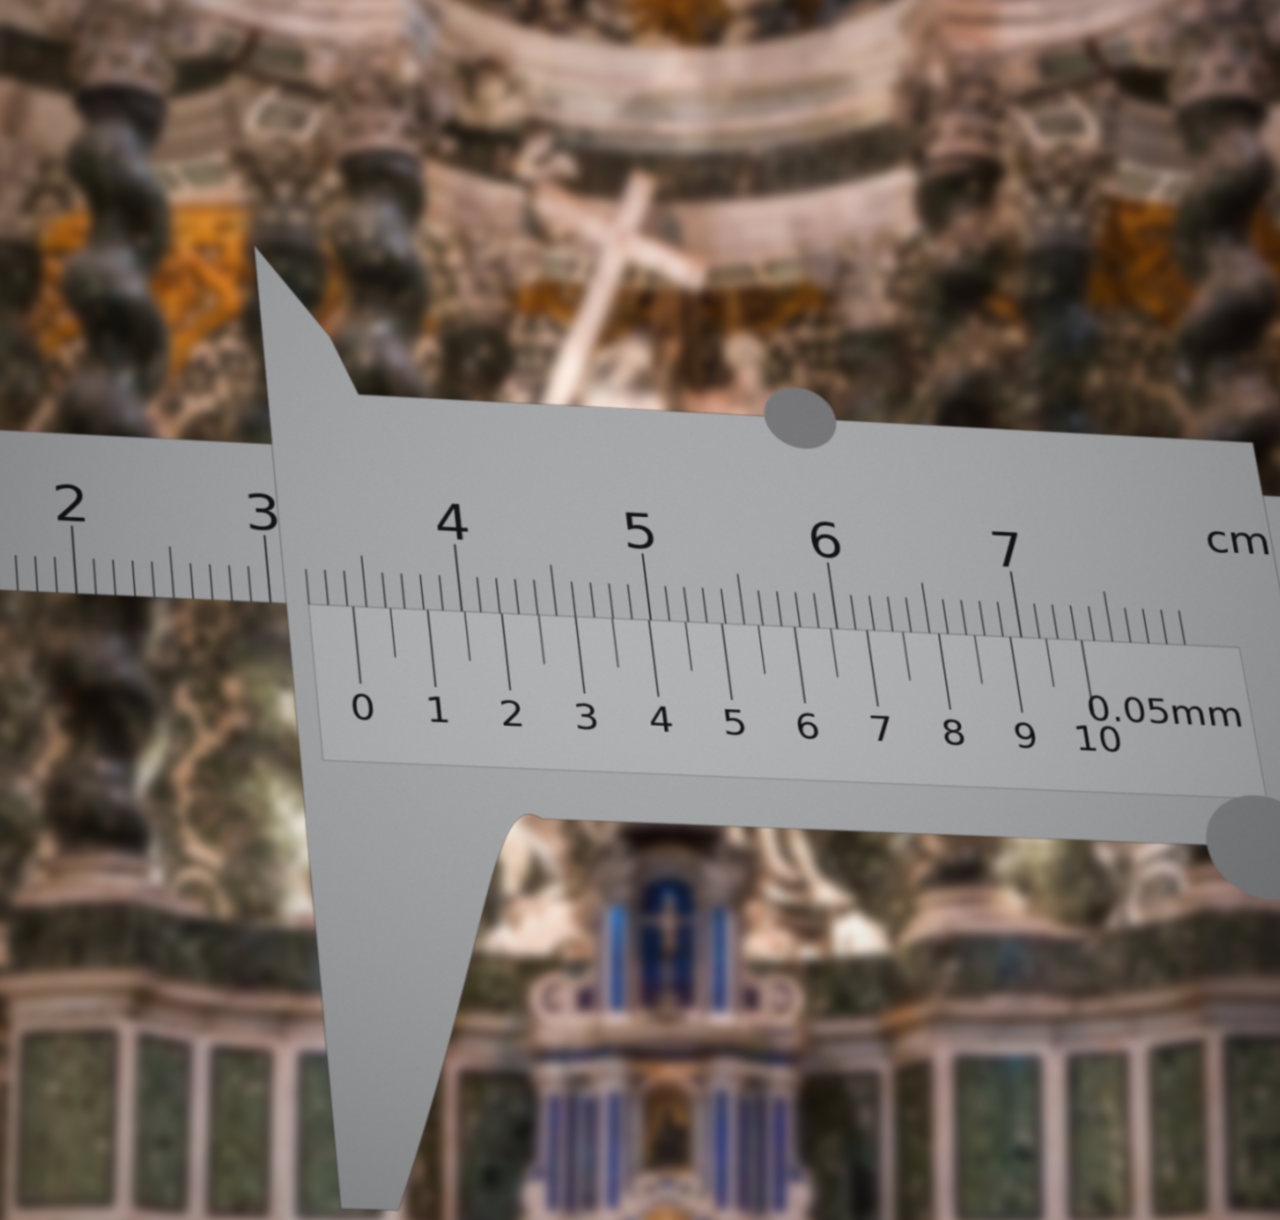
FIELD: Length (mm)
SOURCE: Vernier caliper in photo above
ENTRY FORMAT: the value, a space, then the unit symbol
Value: 34.3 mm
